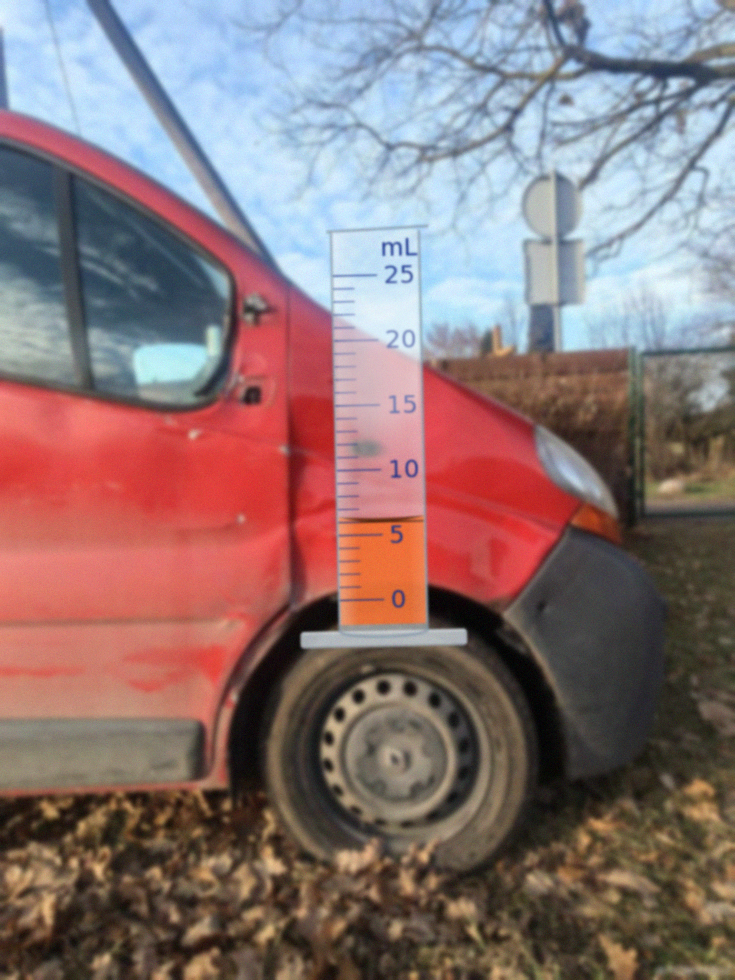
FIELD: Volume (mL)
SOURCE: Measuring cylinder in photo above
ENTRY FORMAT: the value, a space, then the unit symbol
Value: 6 mL
